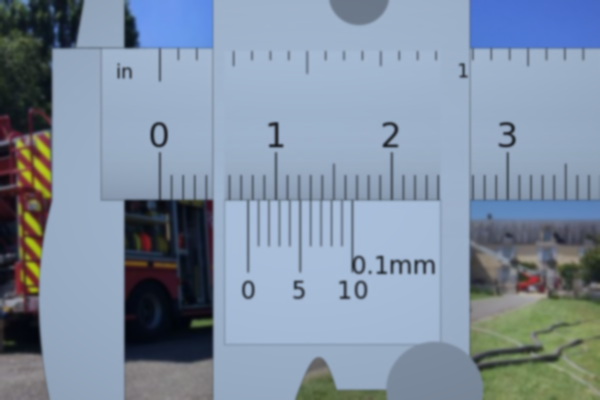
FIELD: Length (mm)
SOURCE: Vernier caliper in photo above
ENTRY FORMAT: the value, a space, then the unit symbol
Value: 7.6 mm
